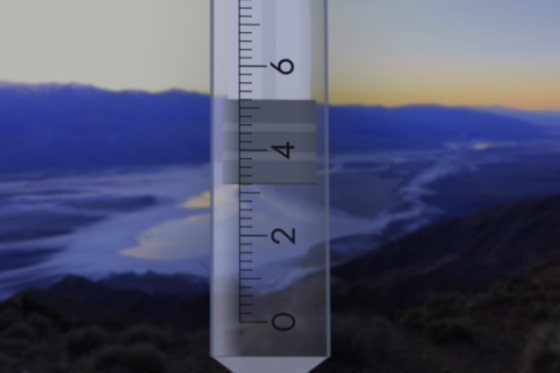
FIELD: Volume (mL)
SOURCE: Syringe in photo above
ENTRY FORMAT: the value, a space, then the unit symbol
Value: 3.2 mL
